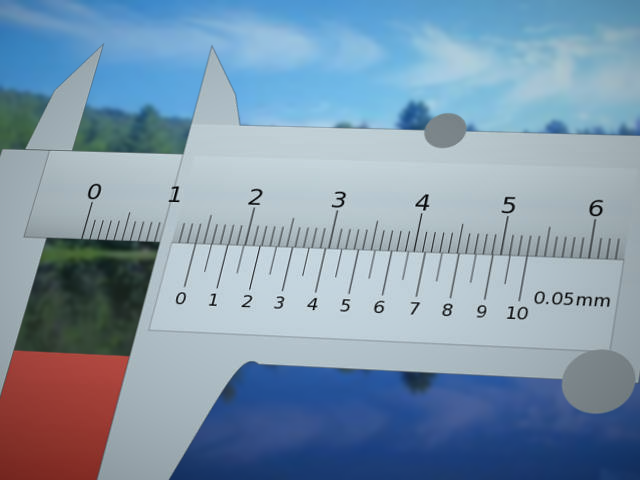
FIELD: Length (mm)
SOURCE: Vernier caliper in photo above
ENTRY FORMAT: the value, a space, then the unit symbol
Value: 14.0 mm
